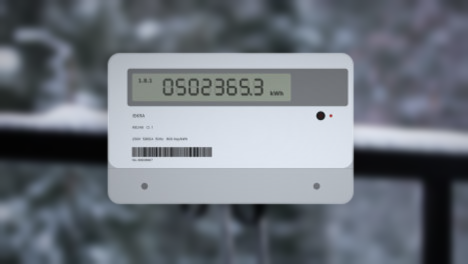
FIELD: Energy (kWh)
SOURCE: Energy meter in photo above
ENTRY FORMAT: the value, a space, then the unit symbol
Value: 502365.3 kWh
